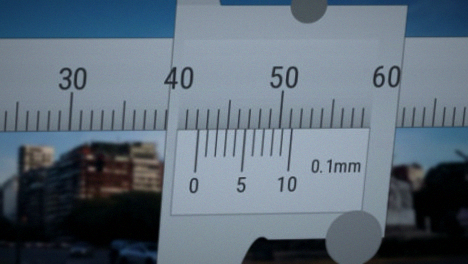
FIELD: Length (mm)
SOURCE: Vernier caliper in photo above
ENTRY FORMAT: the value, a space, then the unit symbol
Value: 42.2 mm
